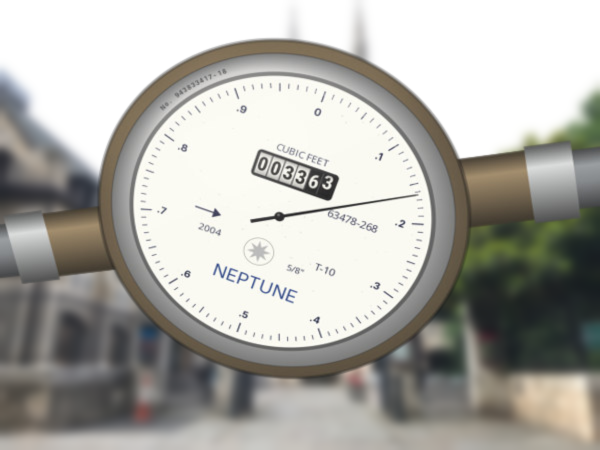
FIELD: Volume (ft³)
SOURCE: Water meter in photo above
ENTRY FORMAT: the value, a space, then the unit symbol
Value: 3363.16 ft³
